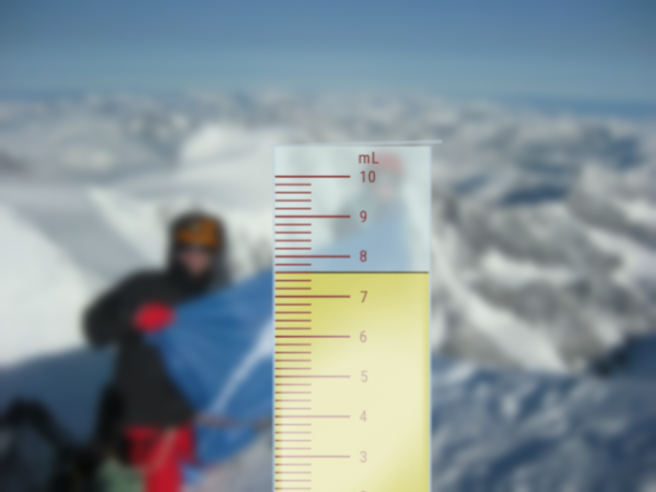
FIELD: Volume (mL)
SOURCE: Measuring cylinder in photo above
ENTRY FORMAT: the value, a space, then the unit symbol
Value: 7.6 mL
